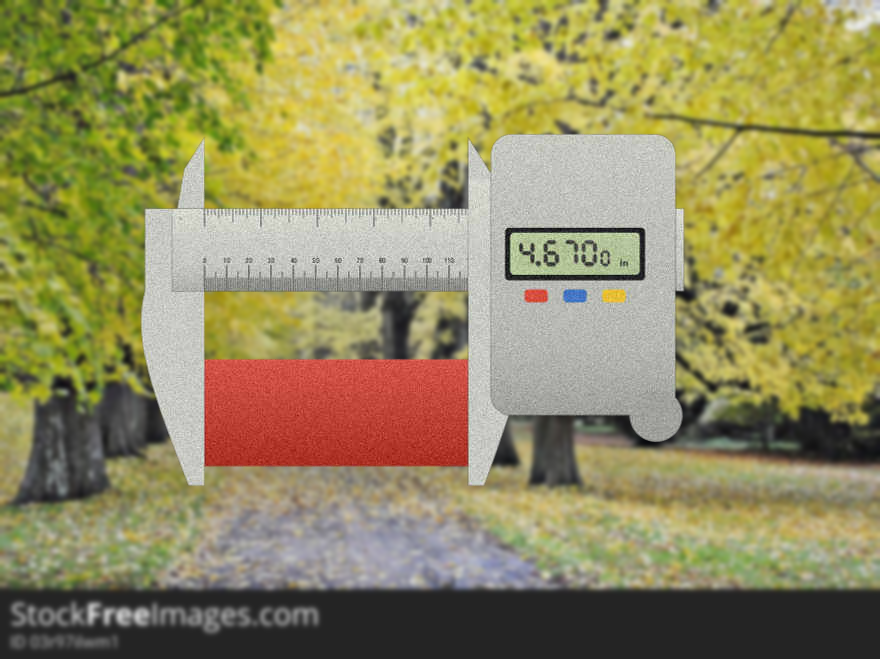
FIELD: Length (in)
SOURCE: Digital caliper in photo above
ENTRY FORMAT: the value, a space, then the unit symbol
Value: 4.6700 in
